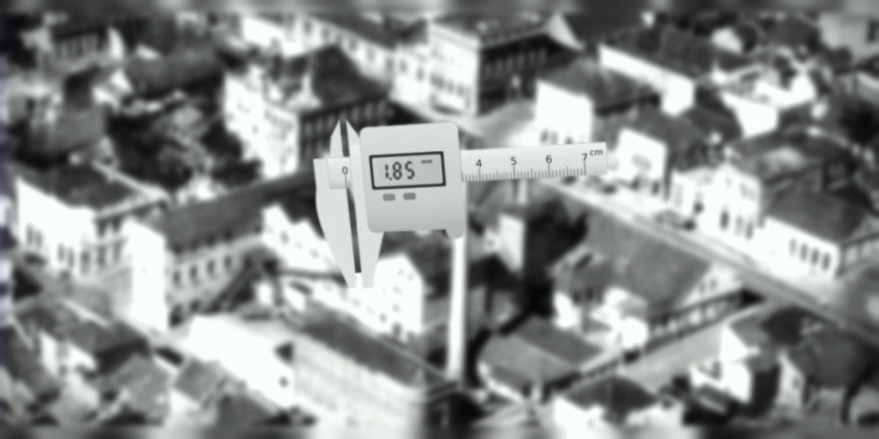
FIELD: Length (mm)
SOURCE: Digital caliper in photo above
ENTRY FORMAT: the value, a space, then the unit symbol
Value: 1.85 mm
